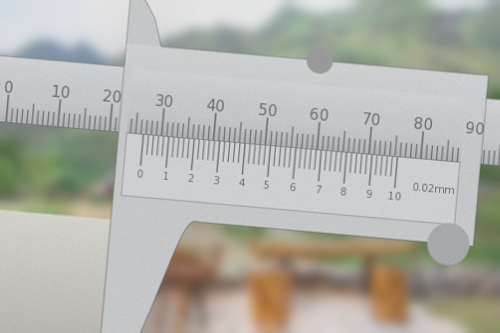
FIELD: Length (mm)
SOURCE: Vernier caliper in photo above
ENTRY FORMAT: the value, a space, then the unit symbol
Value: 26.5 mm
